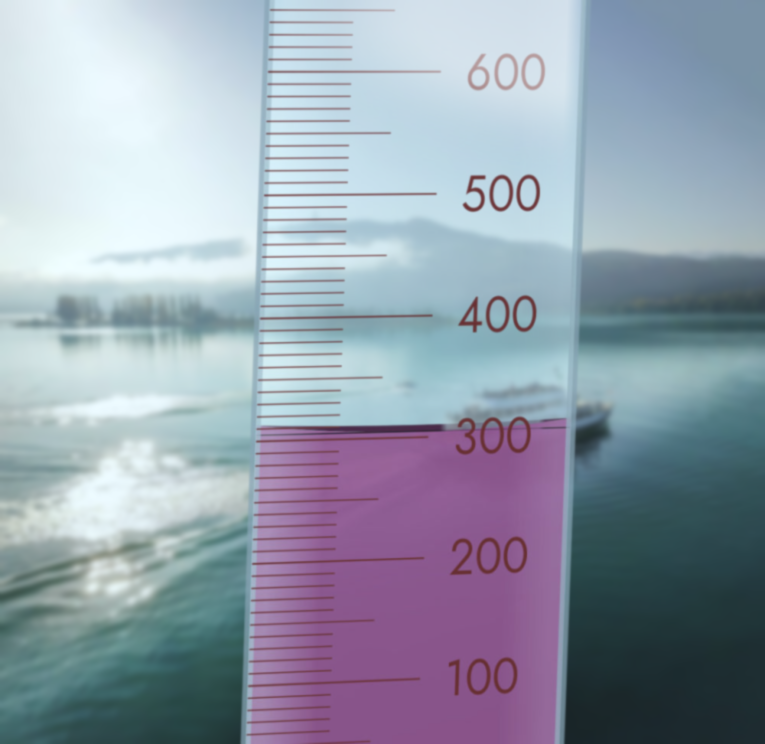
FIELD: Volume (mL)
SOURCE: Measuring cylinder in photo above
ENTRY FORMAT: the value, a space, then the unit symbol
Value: 305 mL
